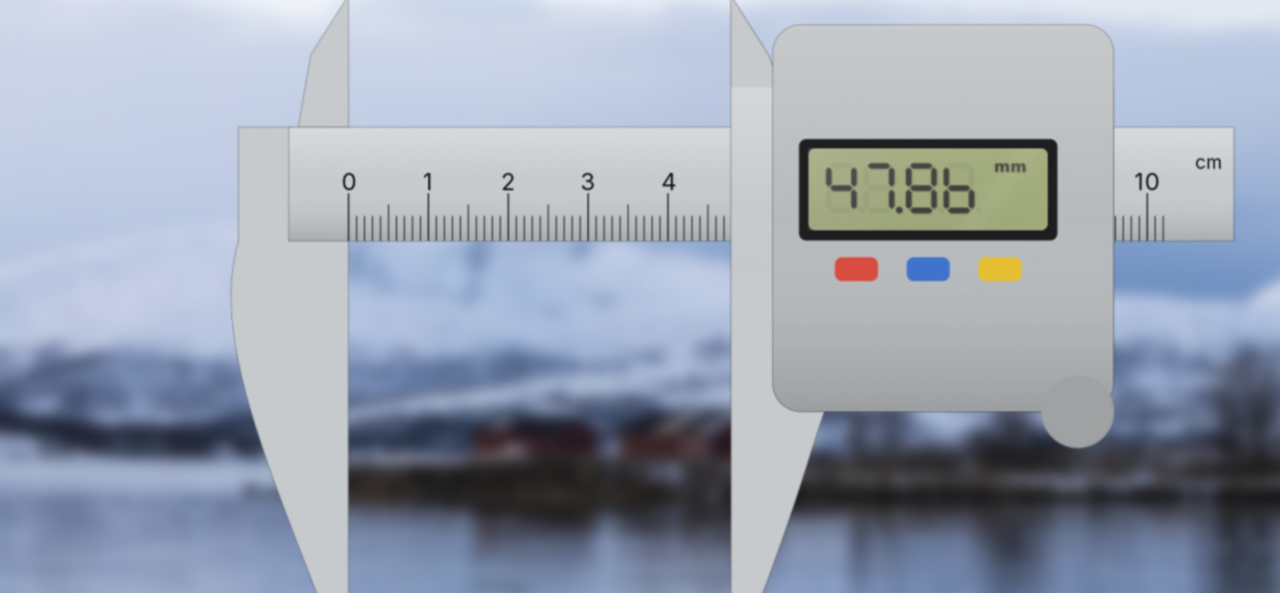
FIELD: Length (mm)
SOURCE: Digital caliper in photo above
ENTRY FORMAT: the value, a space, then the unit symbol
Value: 47.86 mm
